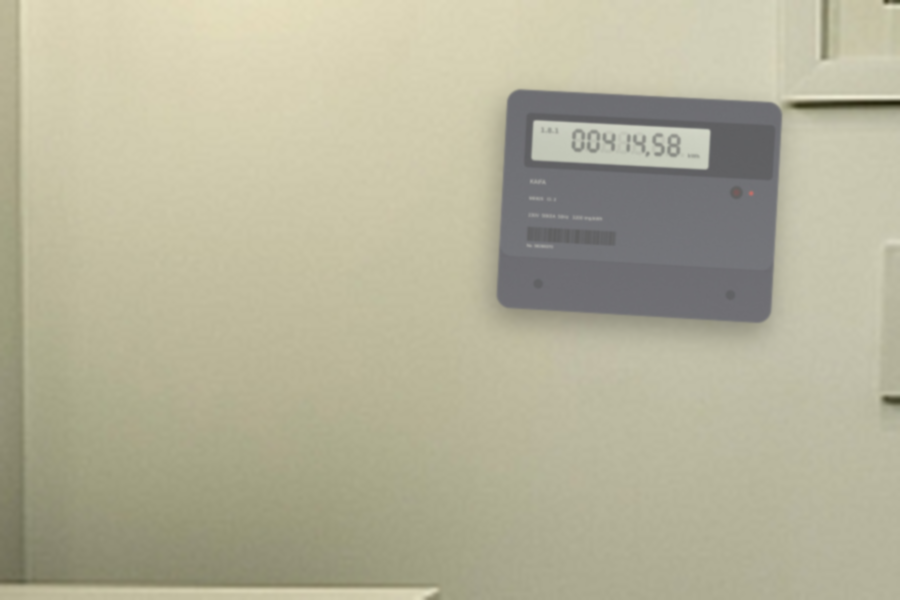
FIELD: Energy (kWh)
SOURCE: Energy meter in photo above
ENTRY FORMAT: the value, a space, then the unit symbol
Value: 414.58 kWh
